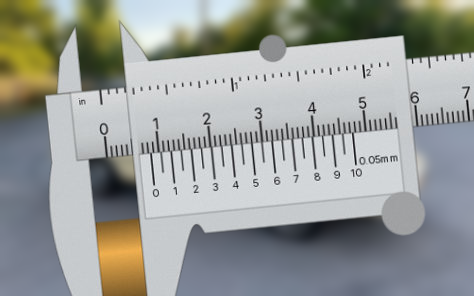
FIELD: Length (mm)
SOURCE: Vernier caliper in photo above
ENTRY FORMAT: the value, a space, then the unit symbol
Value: 8.5 mm
